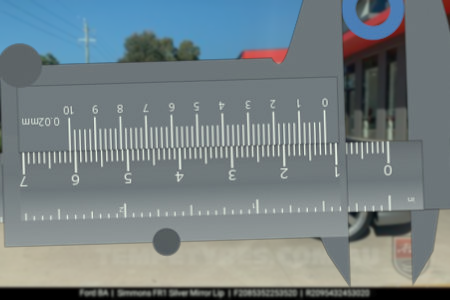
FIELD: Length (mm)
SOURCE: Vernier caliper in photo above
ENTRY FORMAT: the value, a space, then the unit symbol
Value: 12.0 mm
